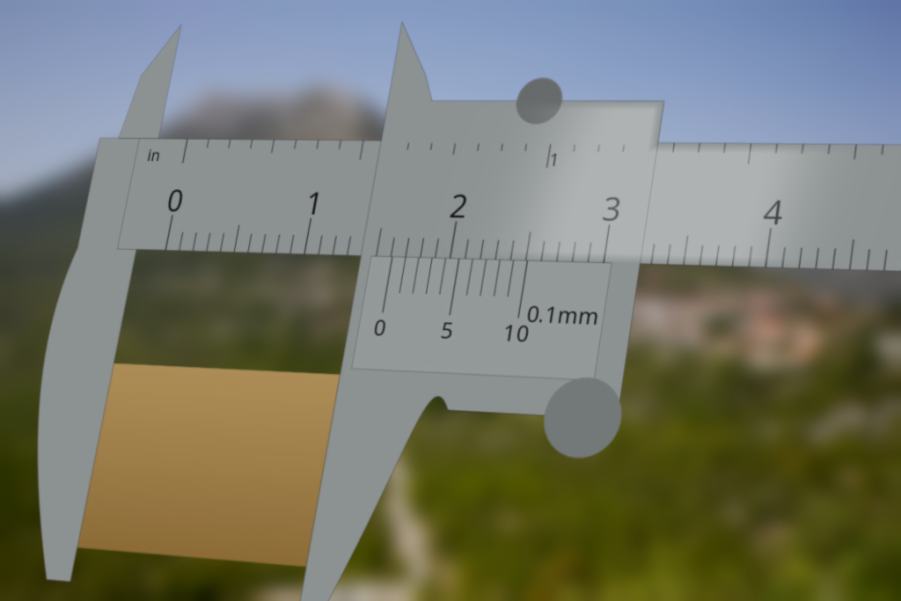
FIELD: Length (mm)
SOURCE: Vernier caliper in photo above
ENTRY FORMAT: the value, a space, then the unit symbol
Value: 16.1 mm
